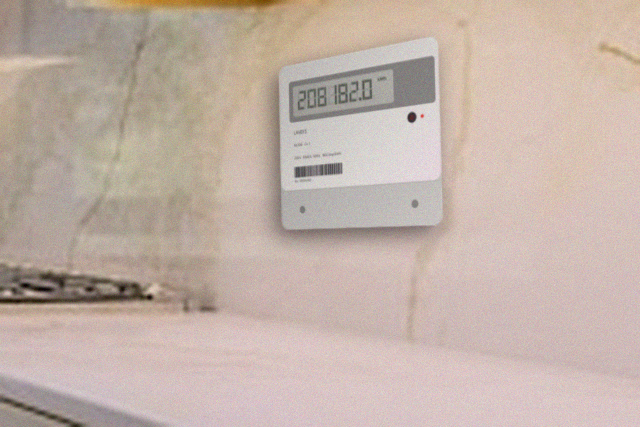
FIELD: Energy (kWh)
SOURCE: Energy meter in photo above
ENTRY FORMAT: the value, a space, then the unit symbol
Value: 208182.0 kWh
